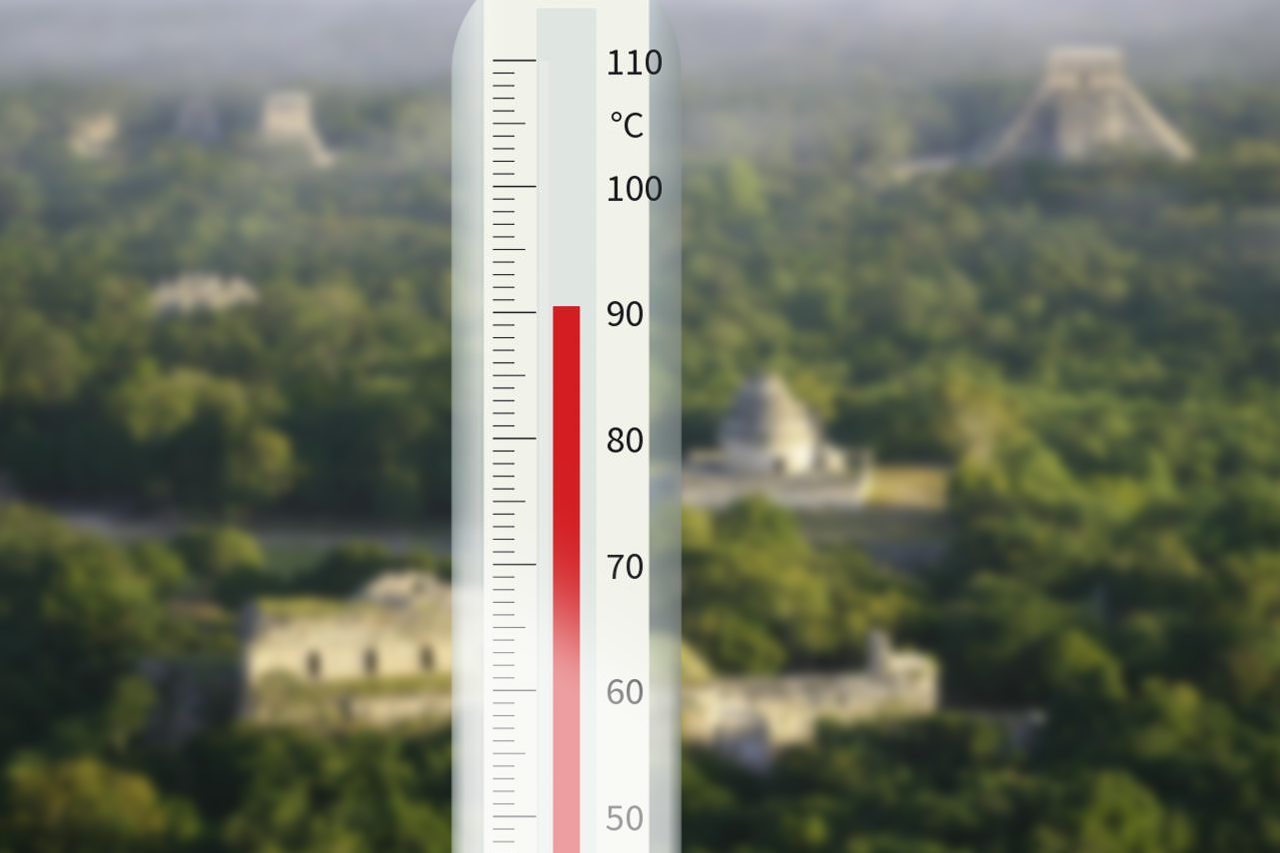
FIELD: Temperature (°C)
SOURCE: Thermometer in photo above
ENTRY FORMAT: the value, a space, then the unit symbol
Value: 90.5 °C
